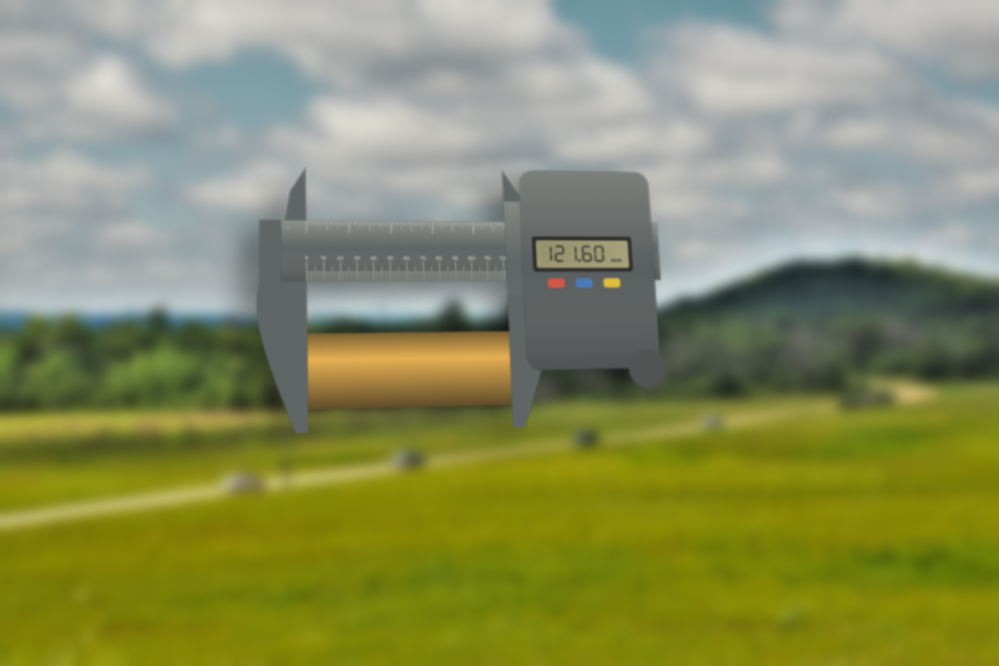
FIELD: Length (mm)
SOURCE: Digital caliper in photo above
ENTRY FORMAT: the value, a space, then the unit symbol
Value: 121.60 mm
